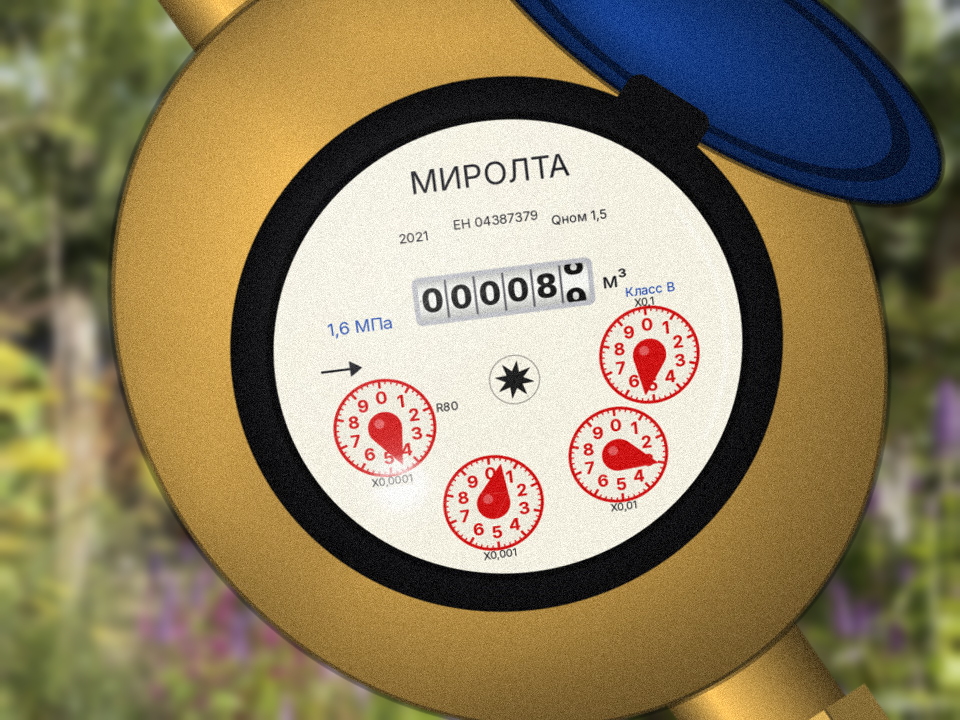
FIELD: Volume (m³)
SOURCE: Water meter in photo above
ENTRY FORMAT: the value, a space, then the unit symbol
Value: 88.5304 m³
